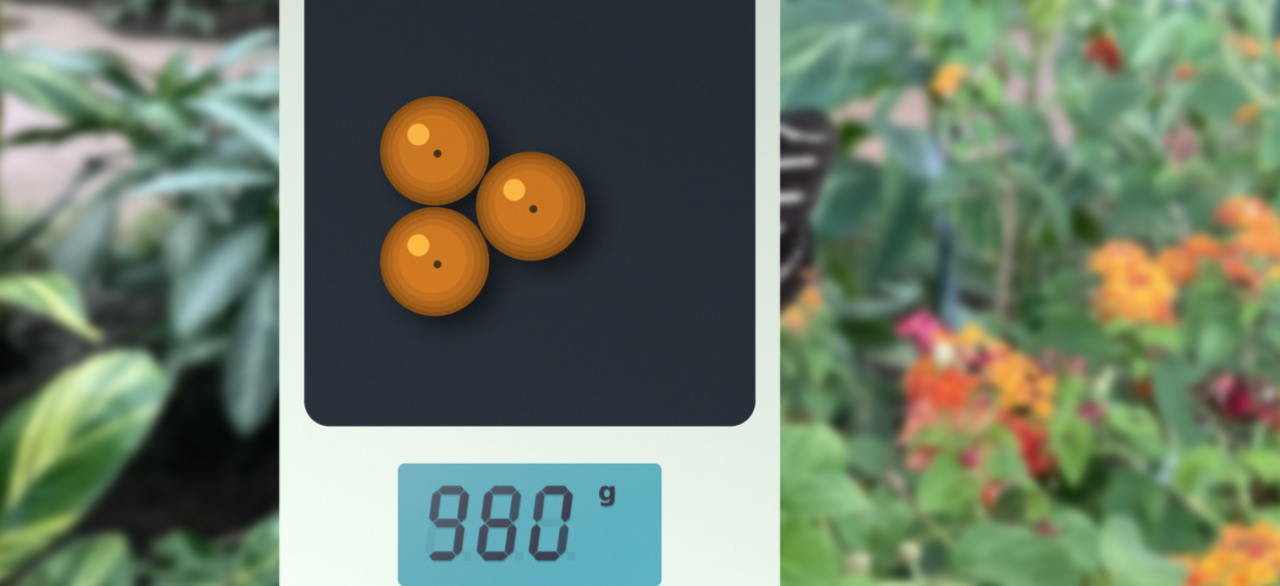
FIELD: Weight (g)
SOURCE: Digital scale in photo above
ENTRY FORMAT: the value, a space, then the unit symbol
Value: 980 g
